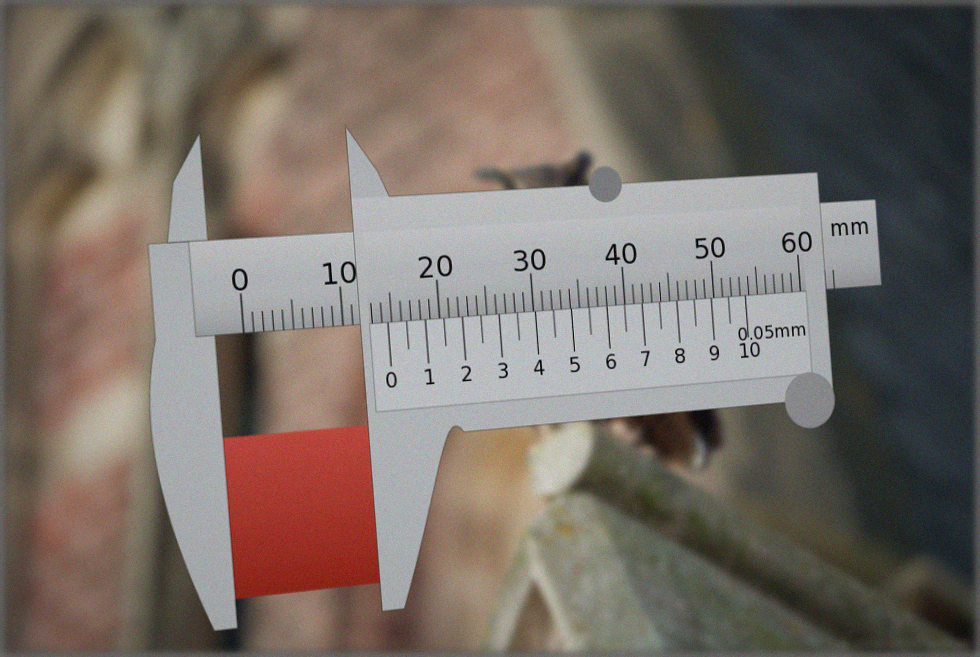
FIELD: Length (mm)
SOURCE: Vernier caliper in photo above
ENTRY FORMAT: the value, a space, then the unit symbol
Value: 14.6 mm
